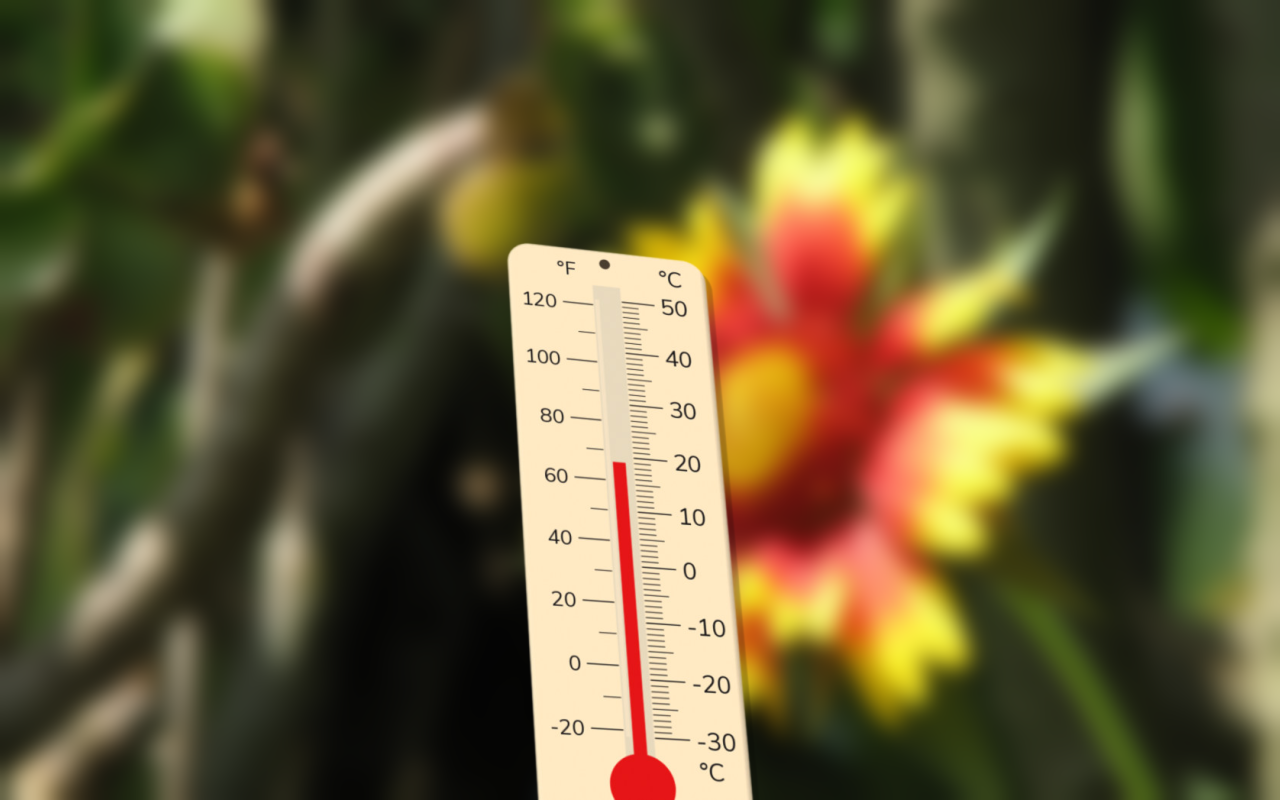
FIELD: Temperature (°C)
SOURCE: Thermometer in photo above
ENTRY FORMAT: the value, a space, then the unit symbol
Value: 19 °C
